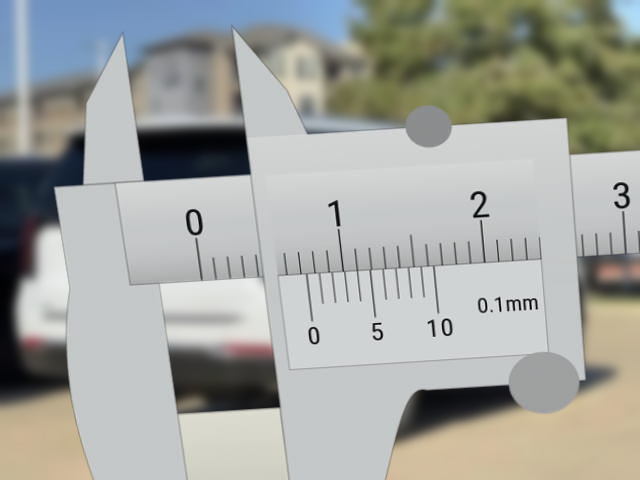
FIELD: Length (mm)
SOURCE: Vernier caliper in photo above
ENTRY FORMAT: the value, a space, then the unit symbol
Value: 7.4 mm
